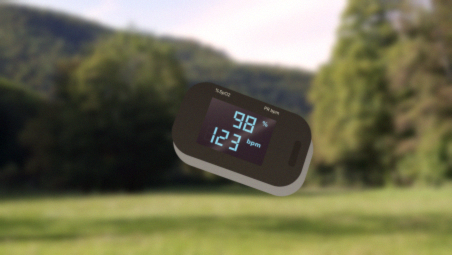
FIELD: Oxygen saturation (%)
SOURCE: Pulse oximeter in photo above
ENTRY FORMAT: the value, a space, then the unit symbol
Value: 98 %
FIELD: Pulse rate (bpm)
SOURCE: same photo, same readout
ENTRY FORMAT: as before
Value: 123 bpm
